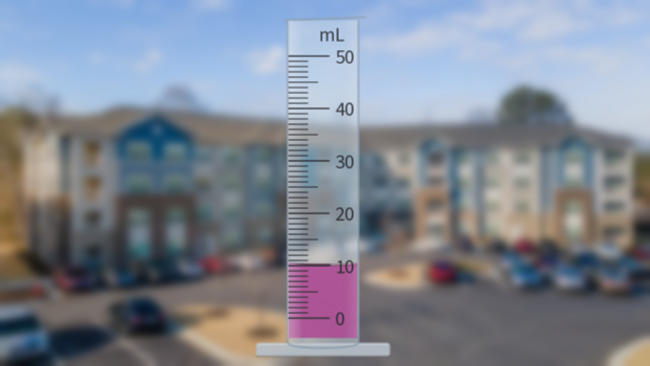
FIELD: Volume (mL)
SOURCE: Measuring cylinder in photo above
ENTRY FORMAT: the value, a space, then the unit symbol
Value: 10 mL
